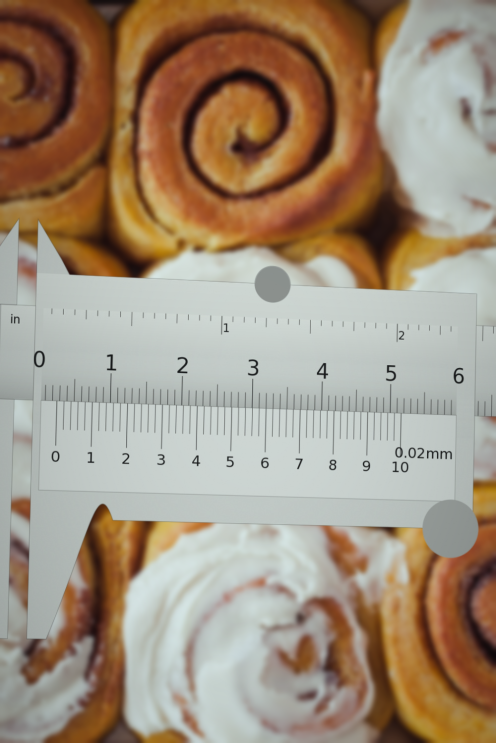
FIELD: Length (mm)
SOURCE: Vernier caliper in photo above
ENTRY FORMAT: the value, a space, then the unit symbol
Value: 2.6 mm
